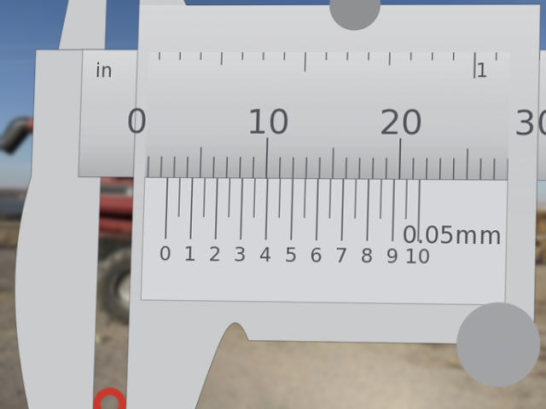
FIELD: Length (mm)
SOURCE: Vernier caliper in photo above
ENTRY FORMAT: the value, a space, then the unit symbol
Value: 2.5 mm
